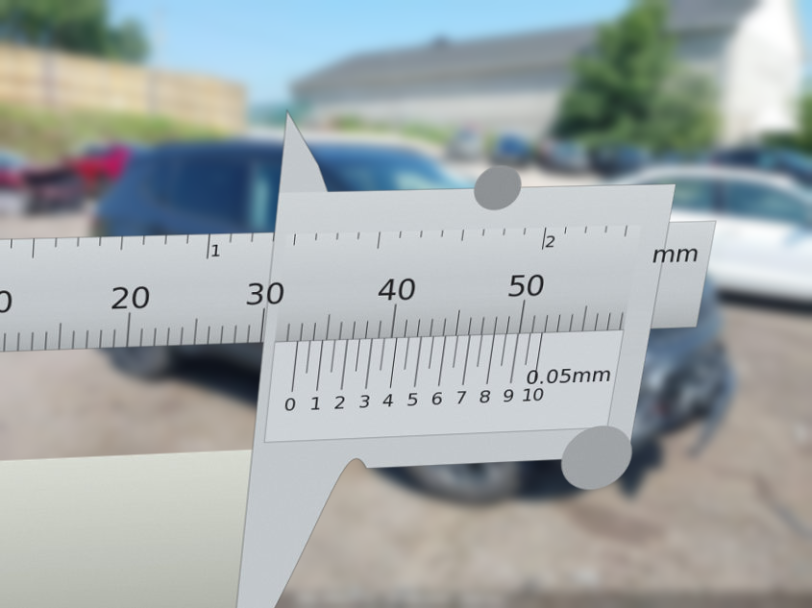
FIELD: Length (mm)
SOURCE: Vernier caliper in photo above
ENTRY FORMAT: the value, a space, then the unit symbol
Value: 32.8 mm
